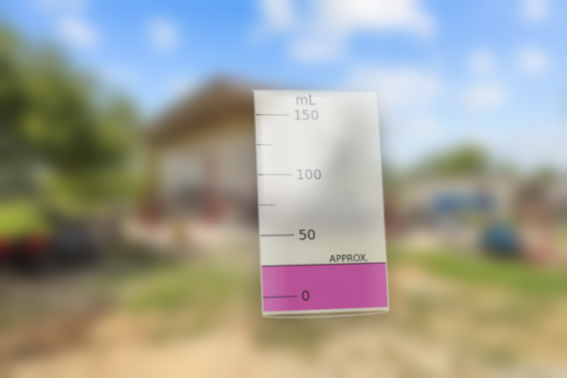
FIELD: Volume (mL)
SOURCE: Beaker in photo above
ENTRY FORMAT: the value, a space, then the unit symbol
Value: 25 mL
